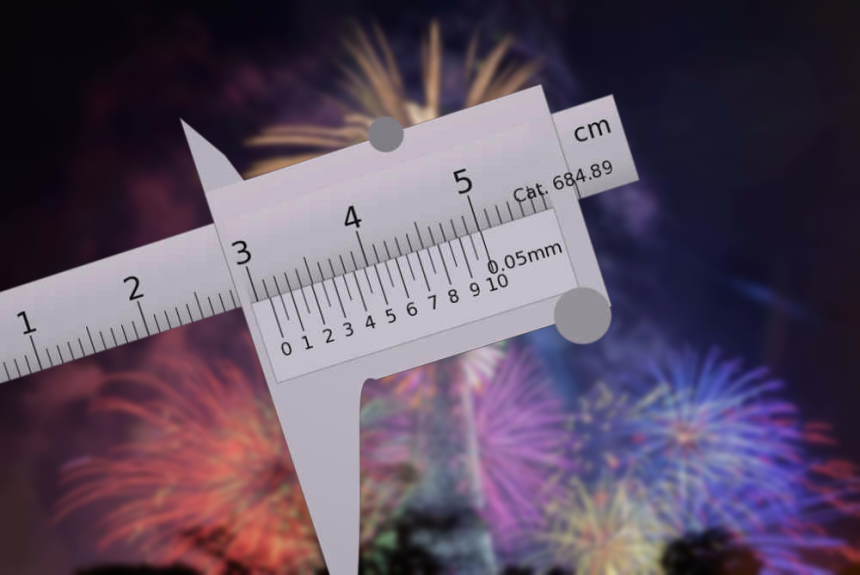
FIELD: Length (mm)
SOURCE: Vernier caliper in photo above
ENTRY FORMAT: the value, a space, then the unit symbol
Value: 31.1 mm
